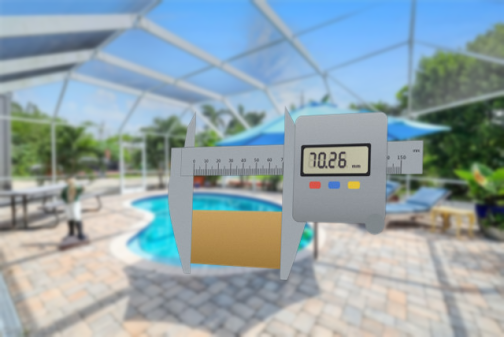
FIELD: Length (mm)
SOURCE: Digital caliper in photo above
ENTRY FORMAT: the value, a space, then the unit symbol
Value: 70.26 mm
